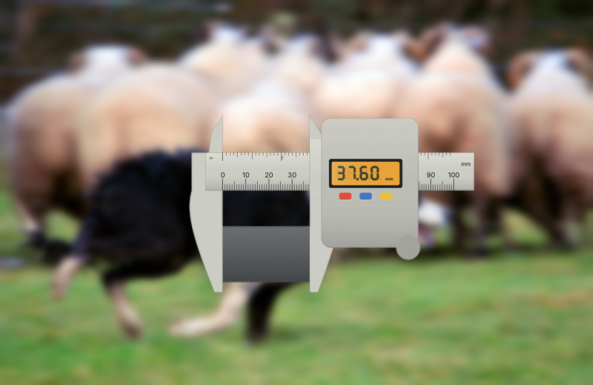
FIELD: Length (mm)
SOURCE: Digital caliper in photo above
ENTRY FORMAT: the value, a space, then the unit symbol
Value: 37.60 mm
